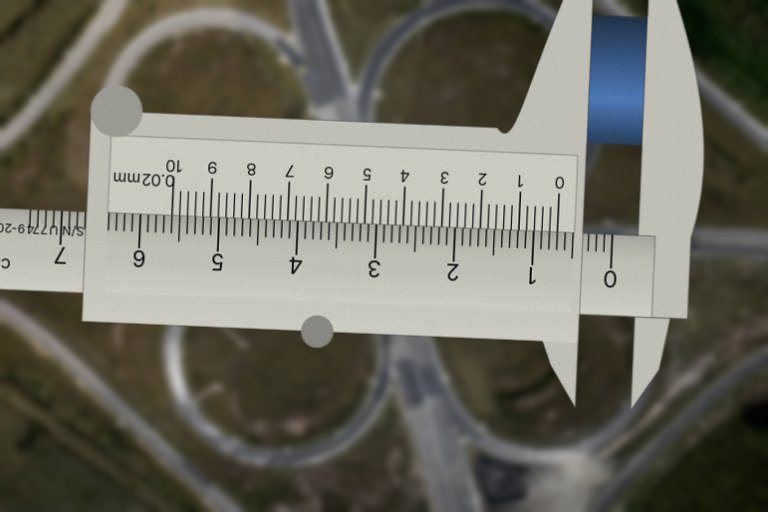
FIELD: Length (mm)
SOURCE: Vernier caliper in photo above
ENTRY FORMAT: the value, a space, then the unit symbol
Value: 7.0 mm
